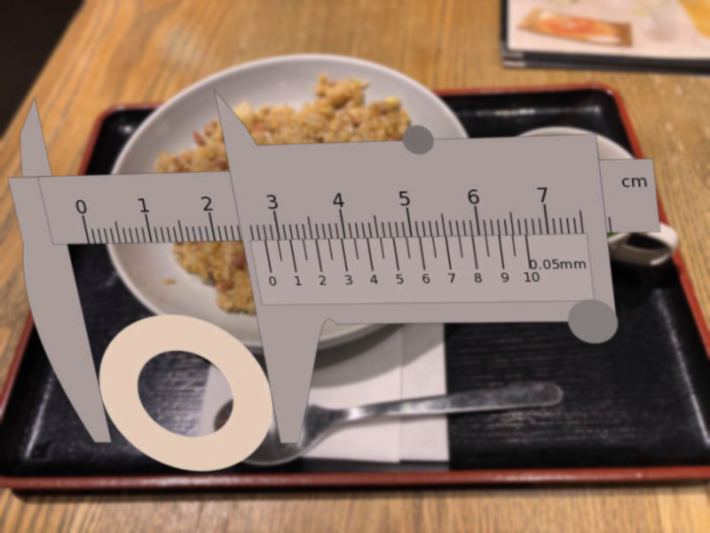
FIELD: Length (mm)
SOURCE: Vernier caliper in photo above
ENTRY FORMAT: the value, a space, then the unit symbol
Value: 27.8 mm
